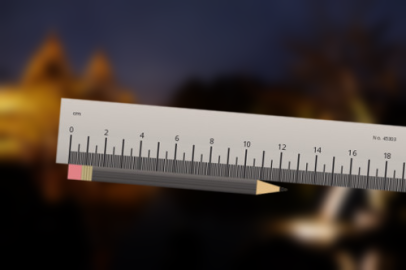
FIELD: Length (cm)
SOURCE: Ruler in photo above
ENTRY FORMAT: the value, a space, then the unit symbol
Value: 12.5 cm
